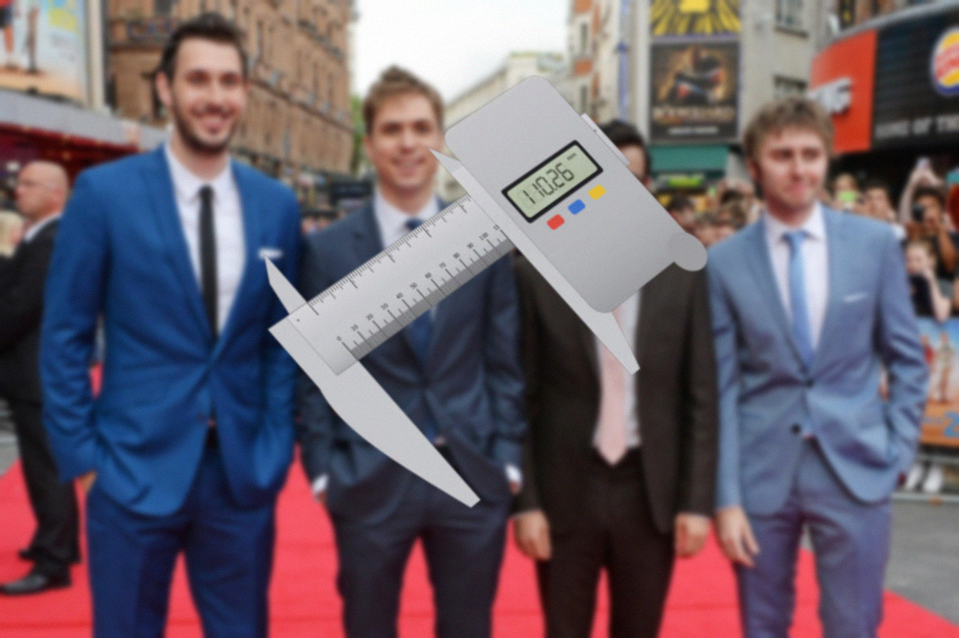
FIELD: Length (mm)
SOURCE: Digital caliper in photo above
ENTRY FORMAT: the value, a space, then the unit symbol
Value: 110.26 mm
